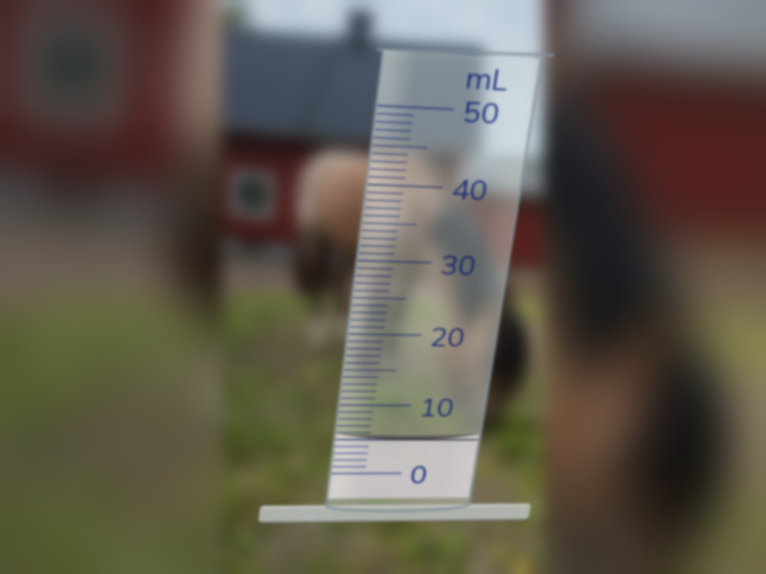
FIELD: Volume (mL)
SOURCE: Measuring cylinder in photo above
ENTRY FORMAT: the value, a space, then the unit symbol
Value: 5 mL
